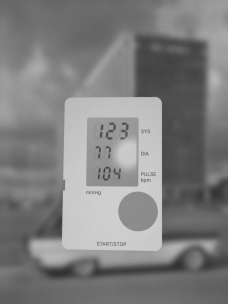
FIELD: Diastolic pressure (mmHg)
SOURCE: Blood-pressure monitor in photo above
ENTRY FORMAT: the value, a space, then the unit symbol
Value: 77 mmHg
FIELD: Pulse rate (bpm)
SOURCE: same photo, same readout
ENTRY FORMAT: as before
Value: 104 bpm
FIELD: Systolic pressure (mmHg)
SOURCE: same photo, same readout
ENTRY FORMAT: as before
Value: 123 mmHg
